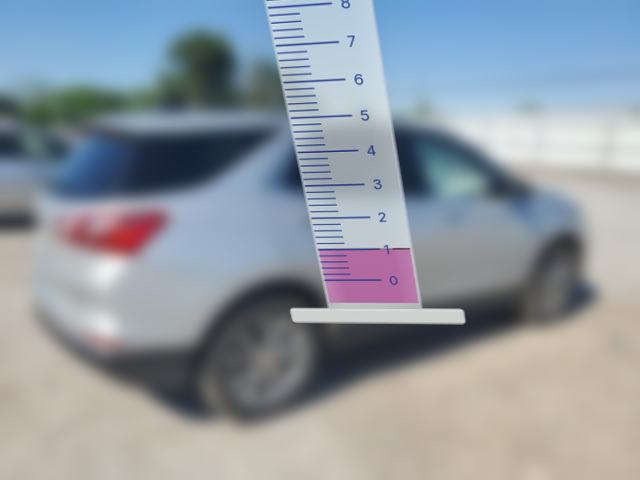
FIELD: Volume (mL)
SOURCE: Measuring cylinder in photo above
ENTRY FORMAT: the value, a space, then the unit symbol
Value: 1 mL
